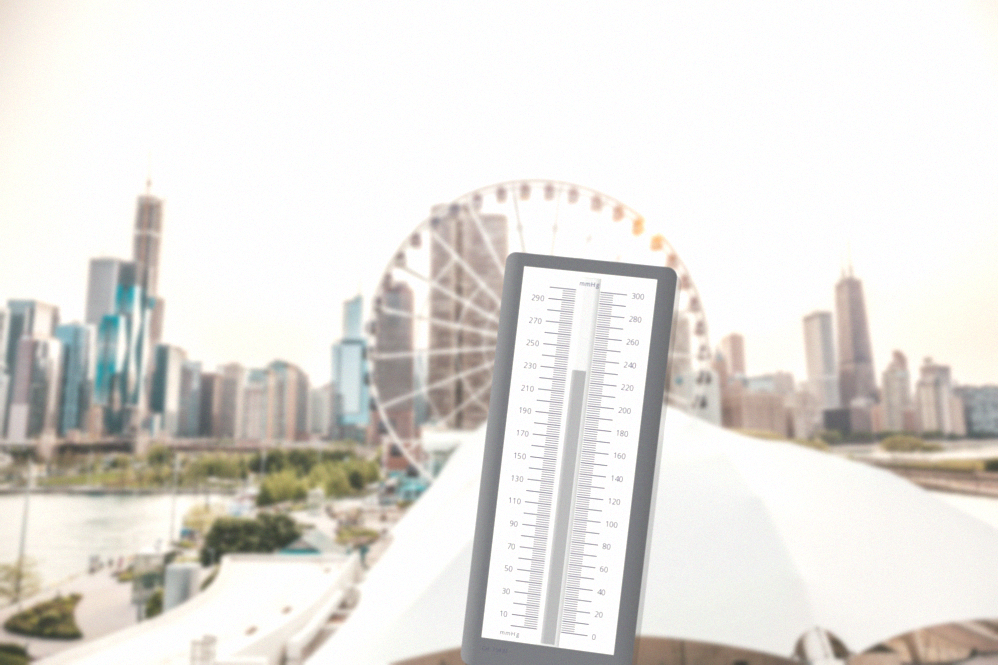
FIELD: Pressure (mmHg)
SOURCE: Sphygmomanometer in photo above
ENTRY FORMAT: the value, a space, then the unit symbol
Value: 230 mmHg
